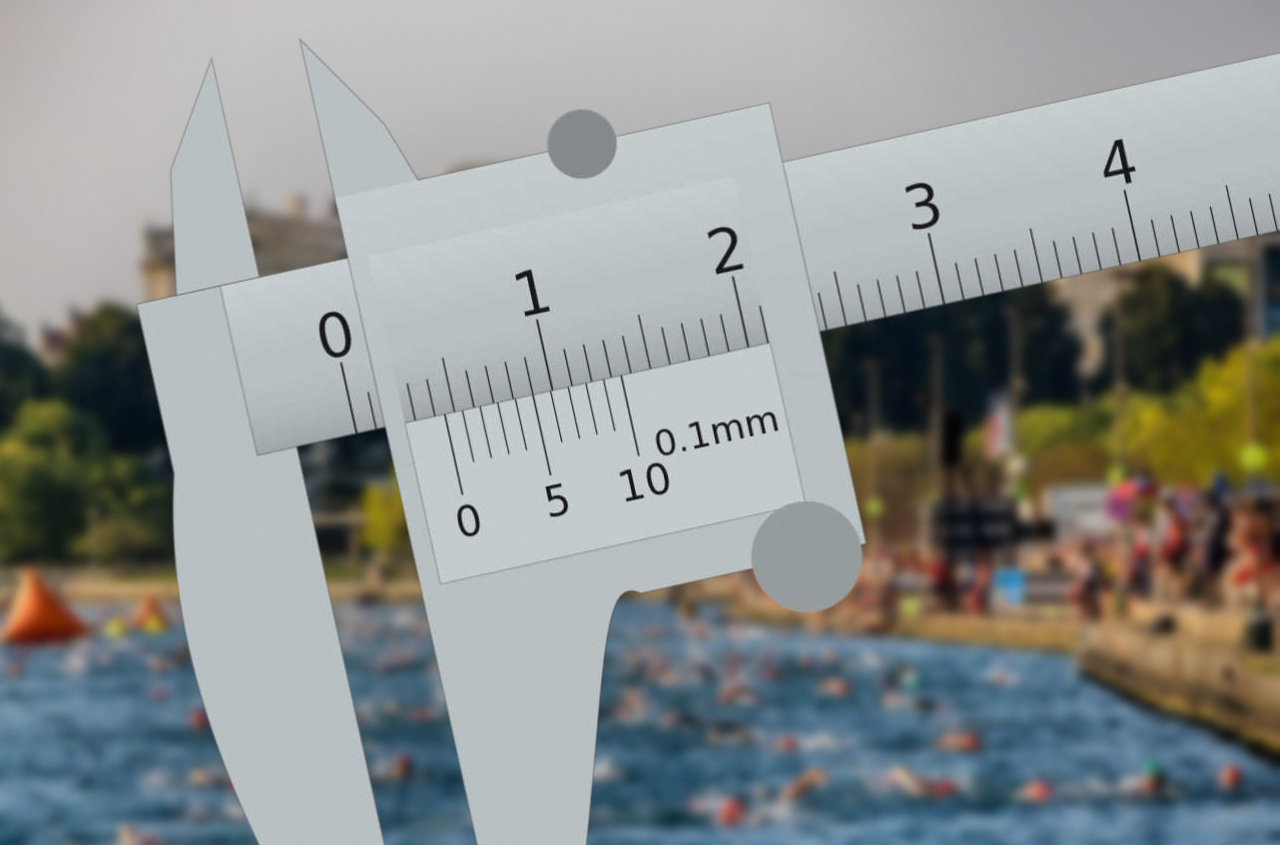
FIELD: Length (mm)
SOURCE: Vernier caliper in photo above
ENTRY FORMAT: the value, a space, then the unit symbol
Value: 4.5 mm
